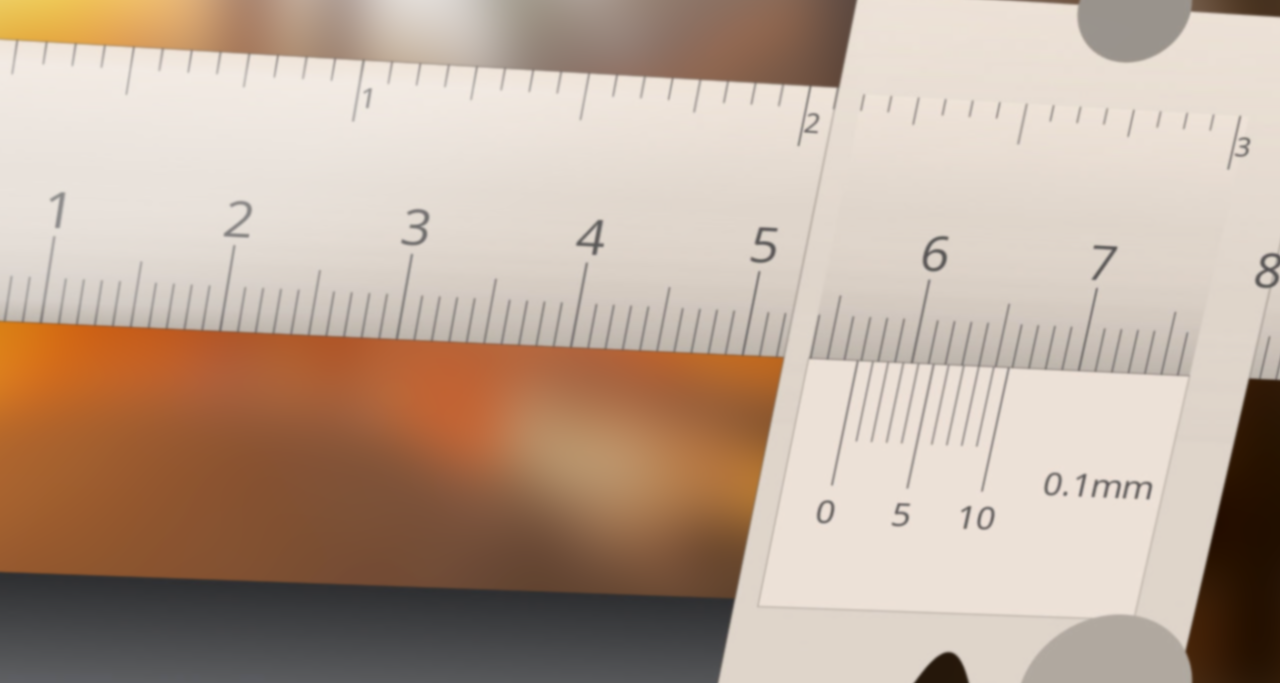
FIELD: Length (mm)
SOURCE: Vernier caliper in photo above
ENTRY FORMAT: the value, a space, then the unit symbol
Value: 56.8 mm
